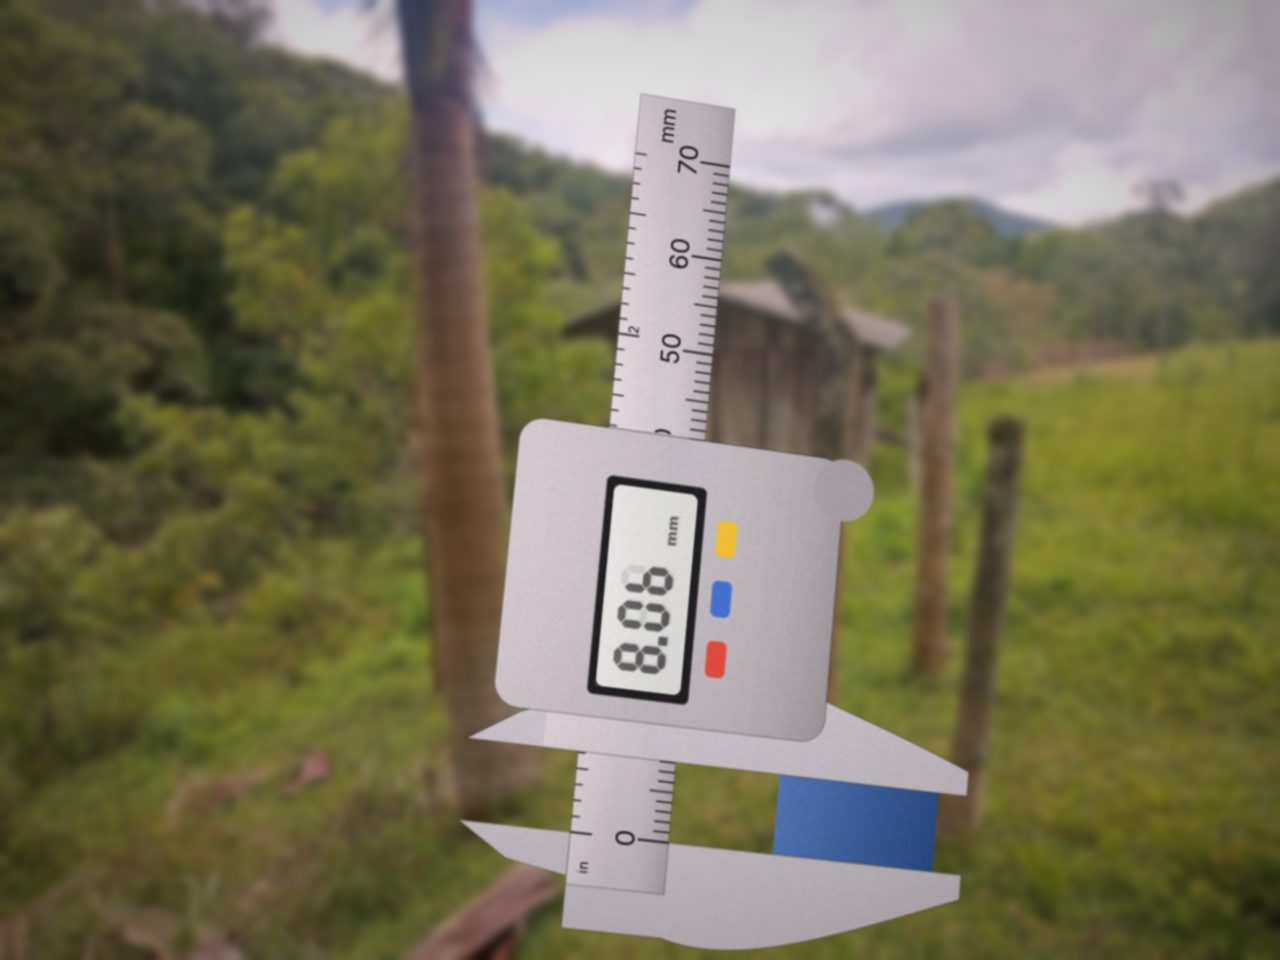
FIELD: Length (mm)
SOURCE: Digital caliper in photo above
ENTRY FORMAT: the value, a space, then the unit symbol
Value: 8.06 mm
